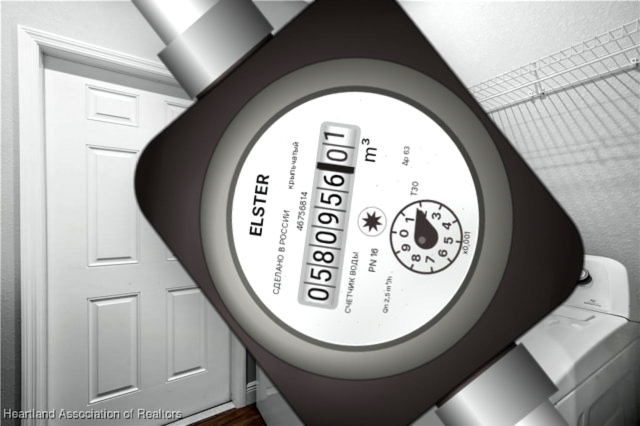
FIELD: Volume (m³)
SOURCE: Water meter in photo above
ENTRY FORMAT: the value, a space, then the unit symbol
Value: 580956.011 m³
